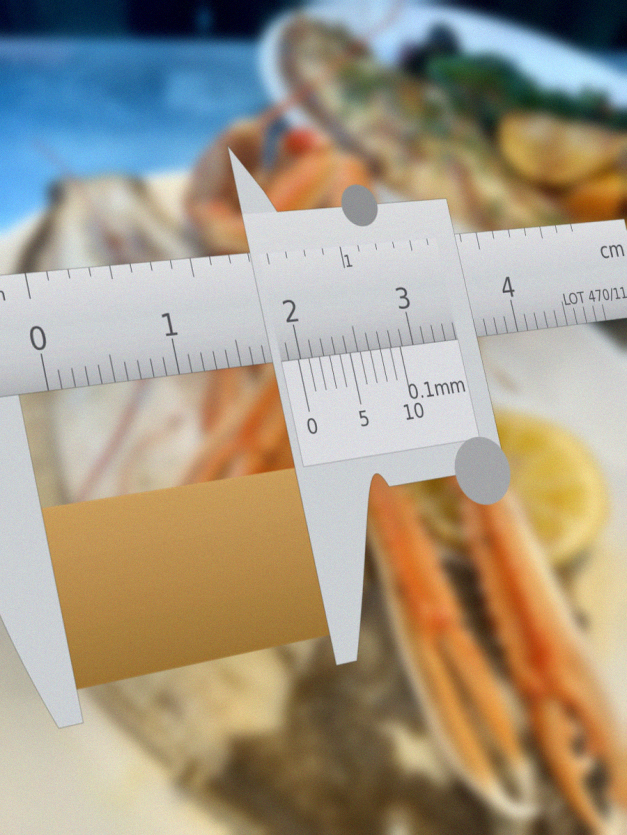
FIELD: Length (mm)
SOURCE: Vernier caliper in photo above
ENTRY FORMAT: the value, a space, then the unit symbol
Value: 19.8 mm
